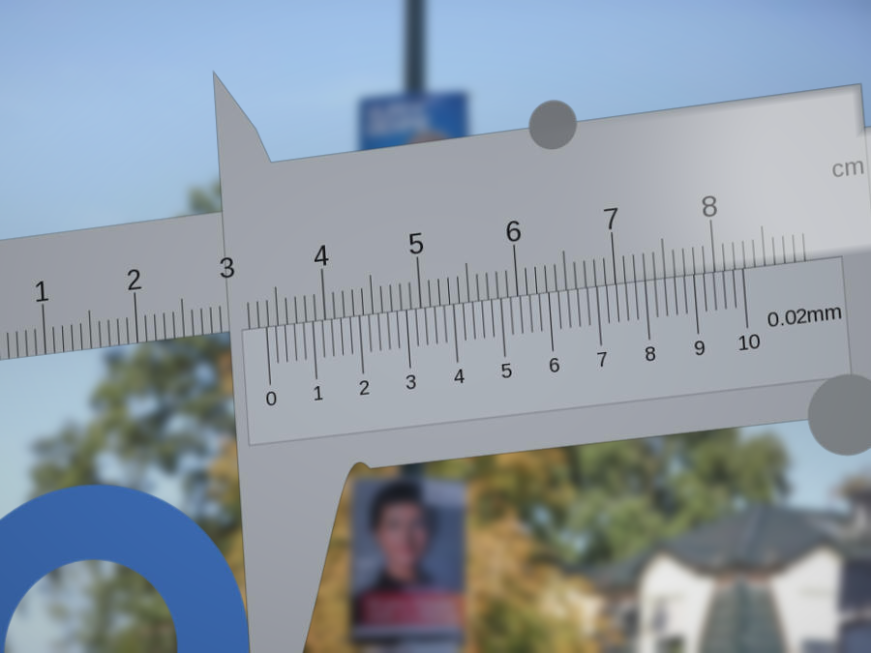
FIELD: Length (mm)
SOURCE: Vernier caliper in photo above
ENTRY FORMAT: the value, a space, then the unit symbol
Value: 33.8 mm
